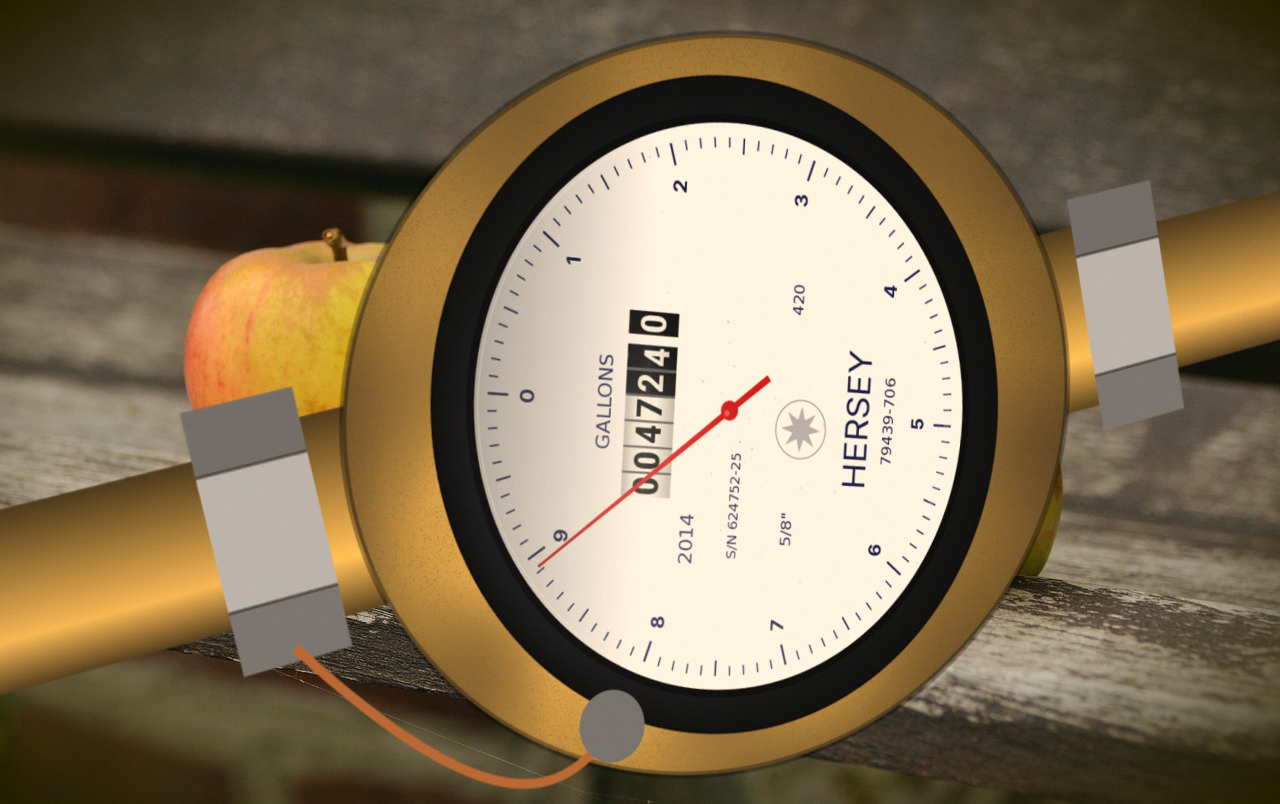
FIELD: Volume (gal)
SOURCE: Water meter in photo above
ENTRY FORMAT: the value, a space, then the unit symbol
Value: 47238.9 gal
